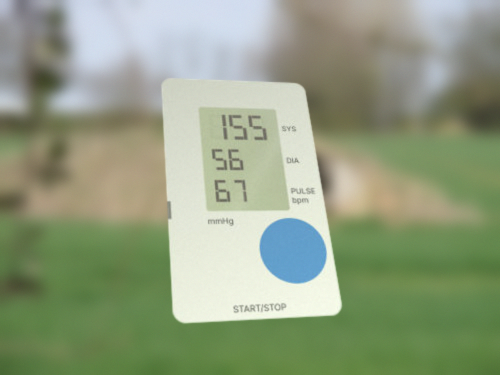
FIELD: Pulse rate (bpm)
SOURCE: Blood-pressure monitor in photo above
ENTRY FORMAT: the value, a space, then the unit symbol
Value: 67 bpm
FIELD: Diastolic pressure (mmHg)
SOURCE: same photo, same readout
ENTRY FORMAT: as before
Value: 56 mmHg
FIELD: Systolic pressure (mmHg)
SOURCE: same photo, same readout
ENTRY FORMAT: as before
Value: 155 mmHg
